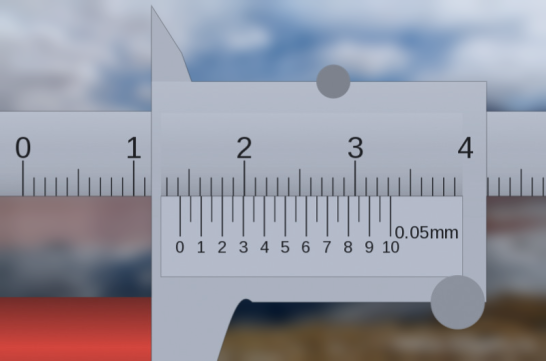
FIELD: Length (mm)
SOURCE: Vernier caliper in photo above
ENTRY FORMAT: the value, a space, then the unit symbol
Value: 14.2 mm
